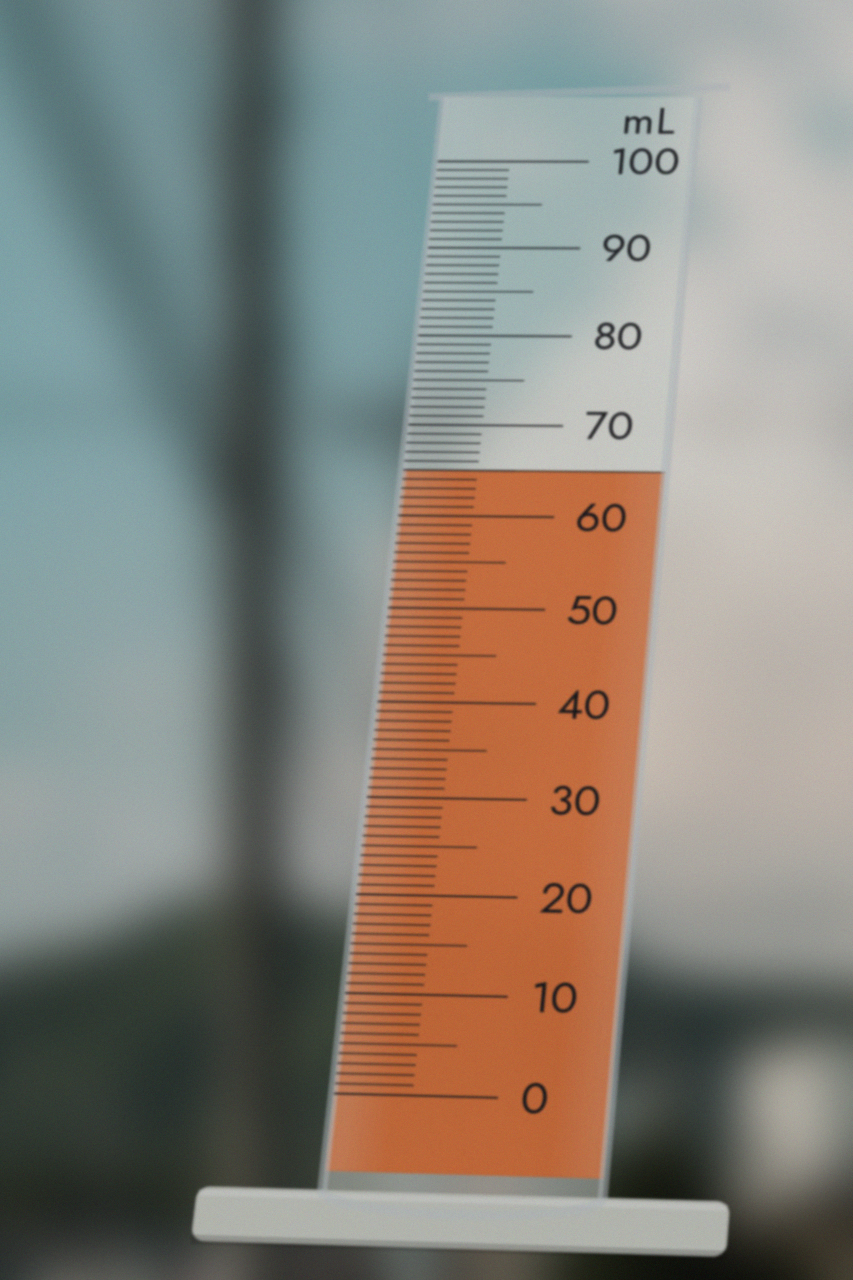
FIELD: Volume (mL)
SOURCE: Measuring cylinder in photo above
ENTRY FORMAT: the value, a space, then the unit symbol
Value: 65 mL
